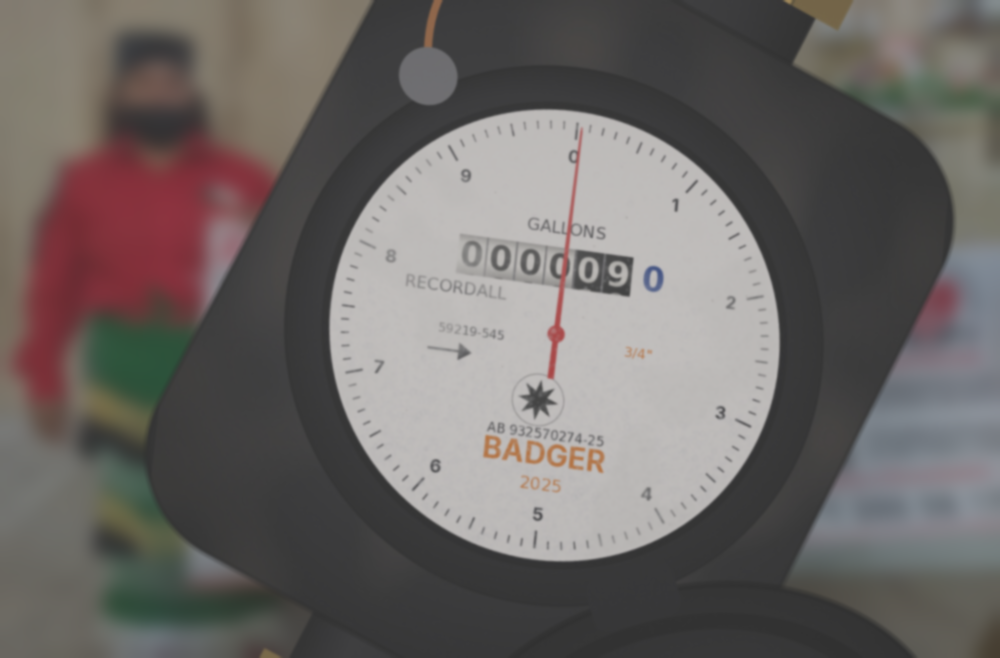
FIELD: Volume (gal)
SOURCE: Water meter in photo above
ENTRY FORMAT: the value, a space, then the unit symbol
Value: 90.0 gal
